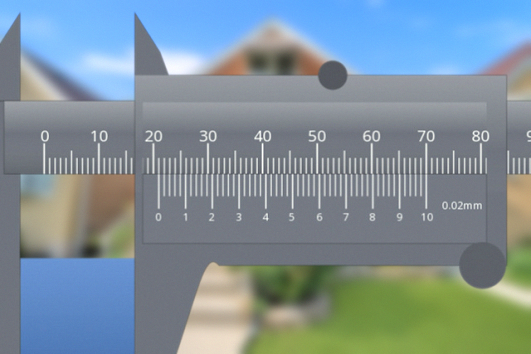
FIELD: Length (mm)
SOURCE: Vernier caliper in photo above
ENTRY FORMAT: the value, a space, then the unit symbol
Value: 21.0 mm
